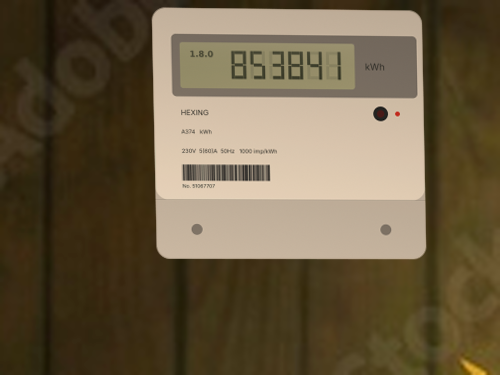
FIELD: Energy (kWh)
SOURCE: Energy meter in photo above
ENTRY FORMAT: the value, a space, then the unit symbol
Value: 853841 kWh
